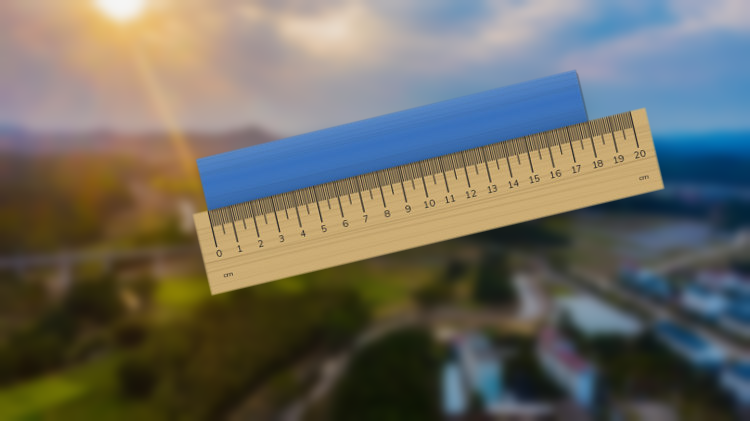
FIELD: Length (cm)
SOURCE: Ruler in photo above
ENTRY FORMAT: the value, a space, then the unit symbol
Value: 18 cm
